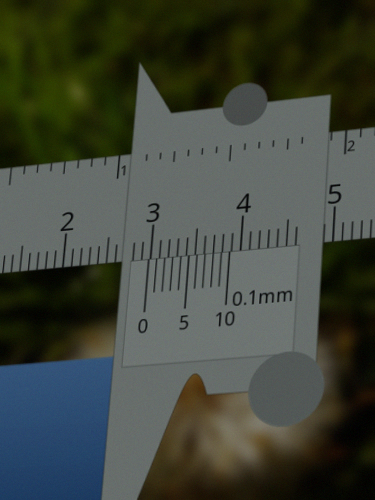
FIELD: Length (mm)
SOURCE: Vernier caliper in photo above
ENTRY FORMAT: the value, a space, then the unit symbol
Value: 29.8 mm
